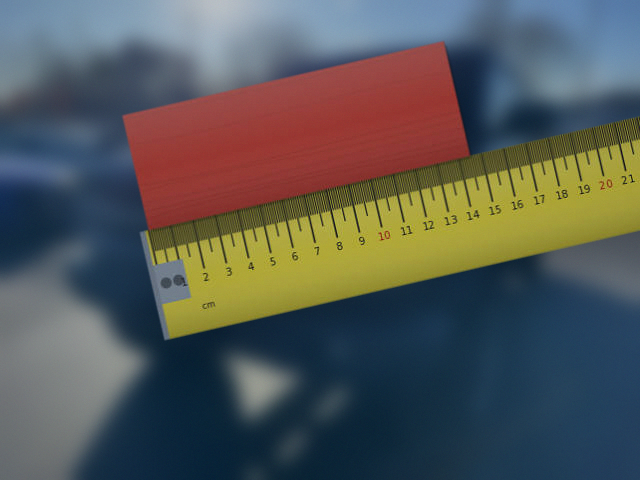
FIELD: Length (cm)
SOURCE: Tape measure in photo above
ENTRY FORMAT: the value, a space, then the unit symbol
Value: 14.5 cm
